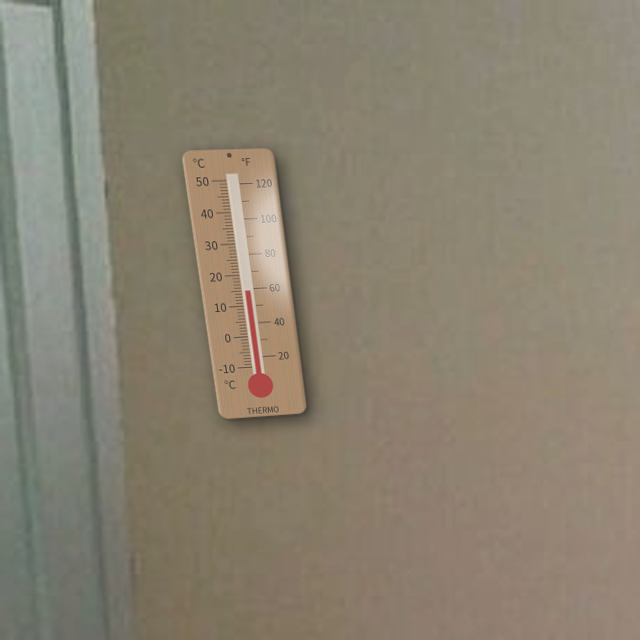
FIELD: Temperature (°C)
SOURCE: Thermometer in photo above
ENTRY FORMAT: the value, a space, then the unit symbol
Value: 15 °C
